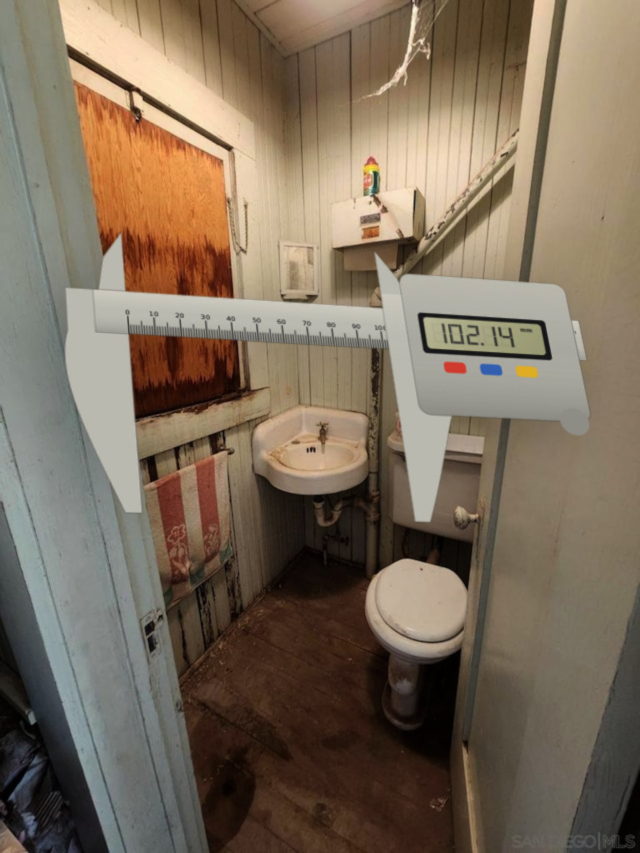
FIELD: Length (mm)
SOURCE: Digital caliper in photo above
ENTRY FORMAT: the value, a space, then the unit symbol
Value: 102.14 mm
